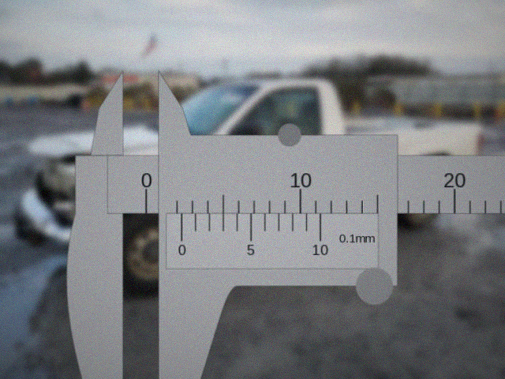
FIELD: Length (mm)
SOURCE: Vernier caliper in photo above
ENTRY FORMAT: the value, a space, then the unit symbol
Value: 2.3 mm
